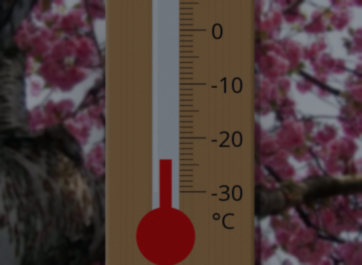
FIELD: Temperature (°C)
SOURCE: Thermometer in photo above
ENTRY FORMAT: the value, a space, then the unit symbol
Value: -24 °C
